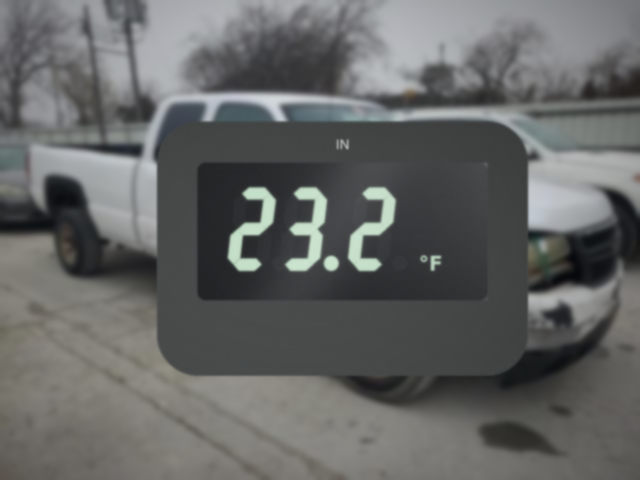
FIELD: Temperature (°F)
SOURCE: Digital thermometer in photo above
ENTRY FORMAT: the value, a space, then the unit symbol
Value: 23.2 °F
